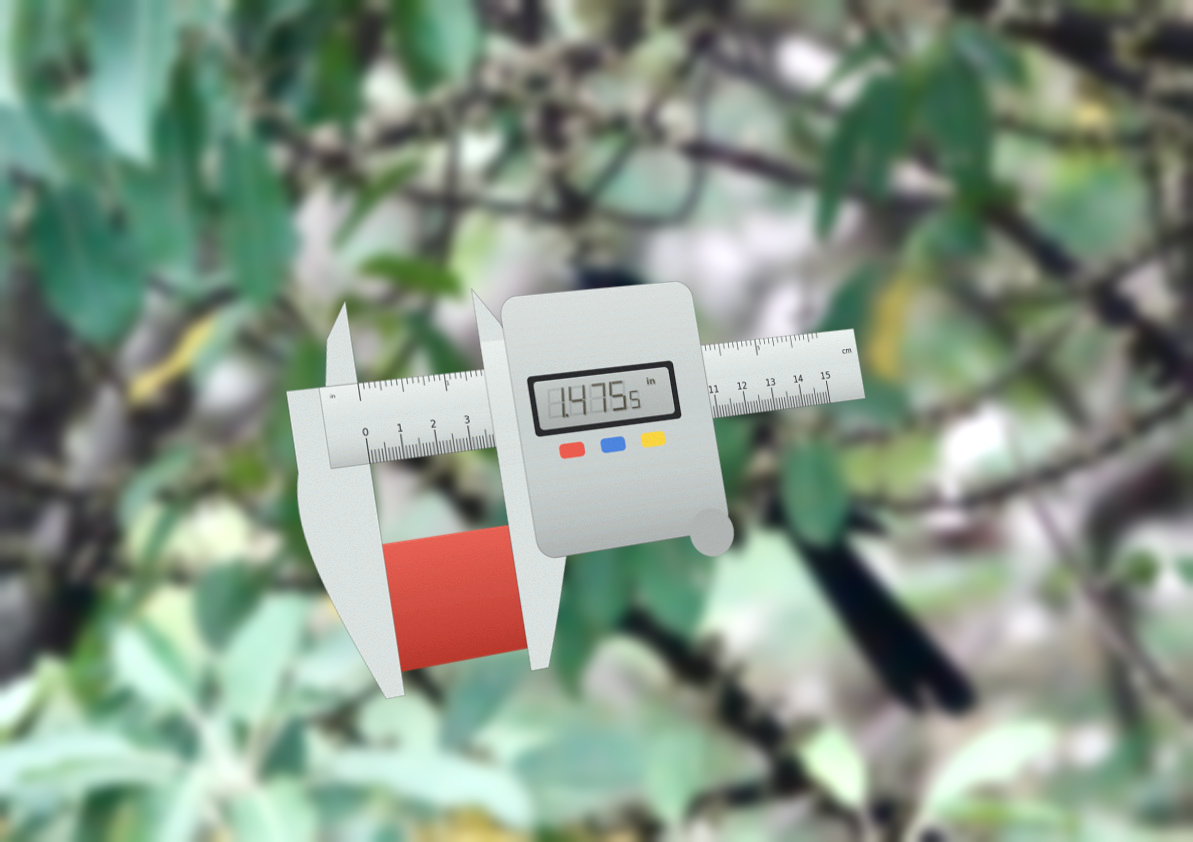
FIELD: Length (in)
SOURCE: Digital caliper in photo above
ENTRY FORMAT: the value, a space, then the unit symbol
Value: 1.4755 in
